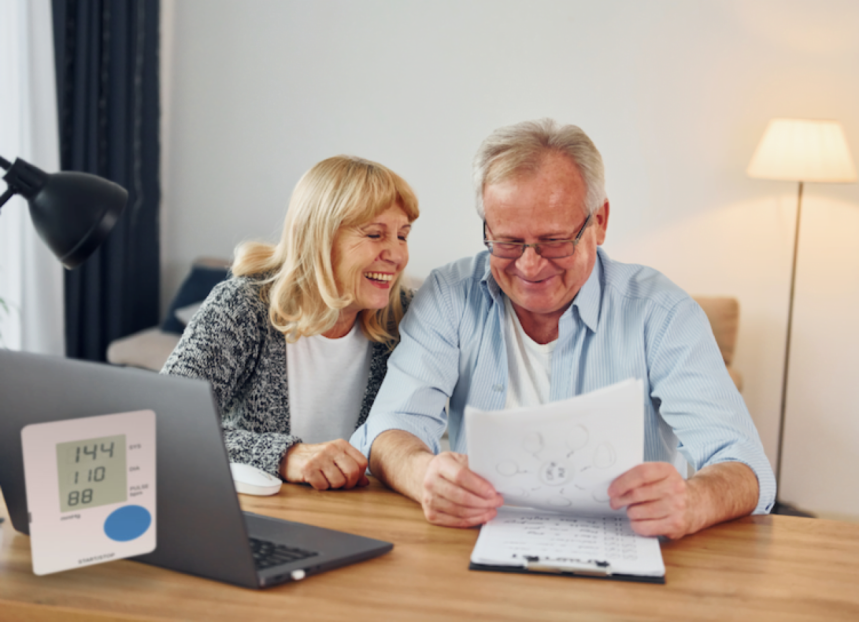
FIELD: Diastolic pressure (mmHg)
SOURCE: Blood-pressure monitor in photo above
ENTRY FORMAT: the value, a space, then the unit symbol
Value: 110 mmHg
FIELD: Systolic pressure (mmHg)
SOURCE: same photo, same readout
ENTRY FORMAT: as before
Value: 144 mmHg
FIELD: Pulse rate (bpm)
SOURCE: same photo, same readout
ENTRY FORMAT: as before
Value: 88 bpm
